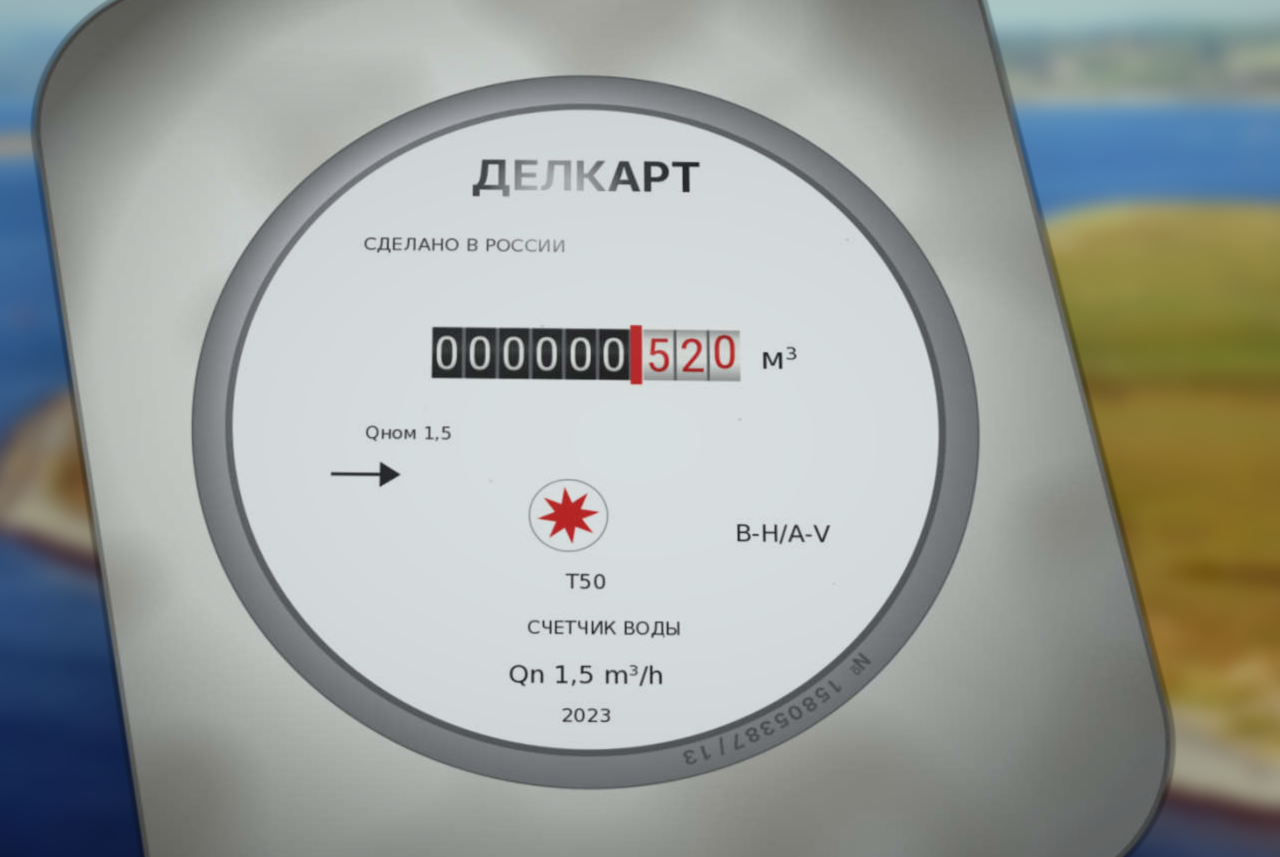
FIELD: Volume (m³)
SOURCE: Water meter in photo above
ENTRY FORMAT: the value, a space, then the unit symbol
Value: 0.520 m³
